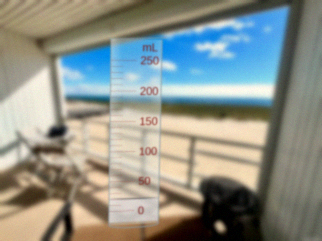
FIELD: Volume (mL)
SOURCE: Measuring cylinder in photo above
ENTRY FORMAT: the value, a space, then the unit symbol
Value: 20 mL
